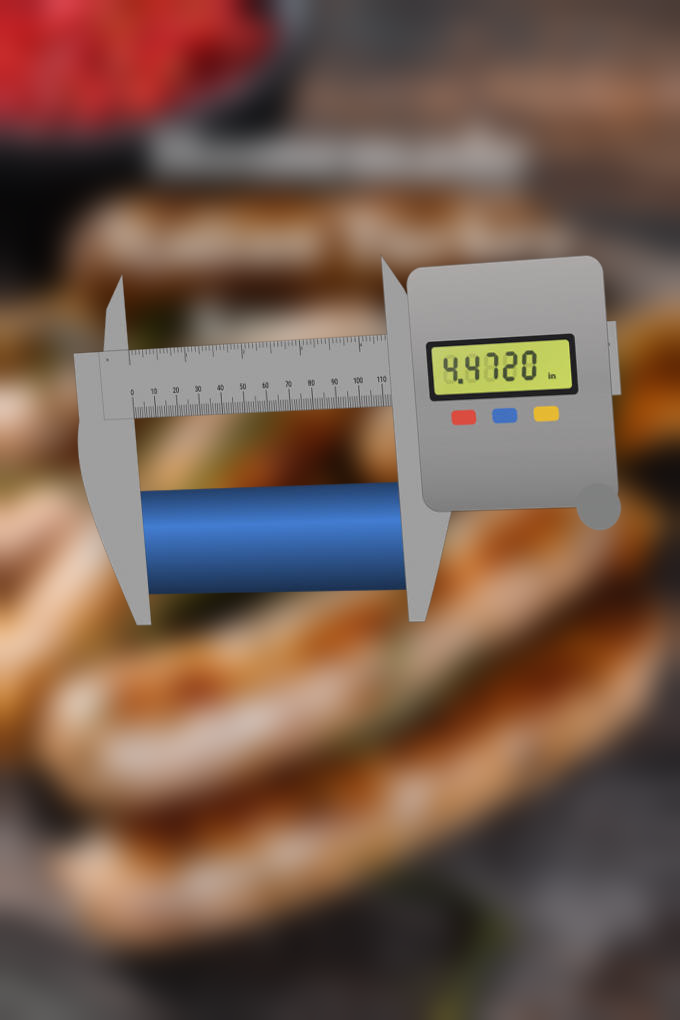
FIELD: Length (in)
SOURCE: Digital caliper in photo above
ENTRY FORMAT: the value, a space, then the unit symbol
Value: 4.4720 in
